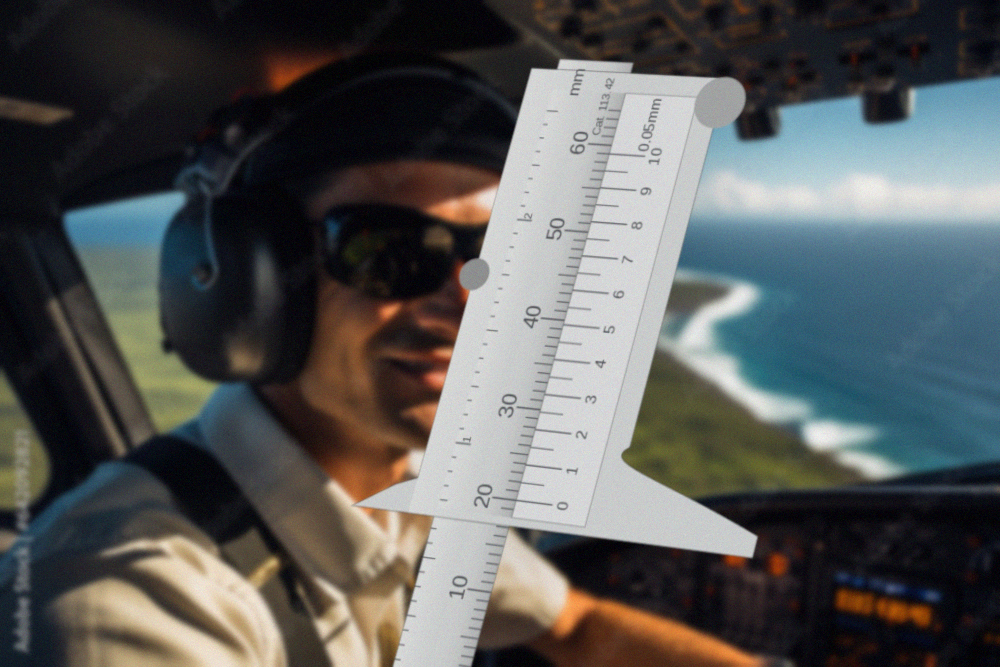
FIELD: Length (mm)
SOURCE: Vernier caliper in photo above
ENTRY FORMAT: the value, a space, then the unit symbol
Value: 20.0 mm
